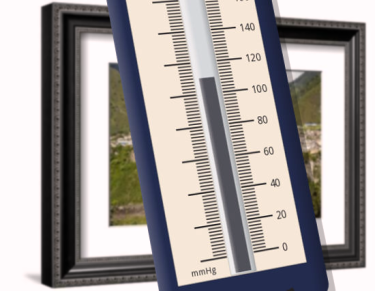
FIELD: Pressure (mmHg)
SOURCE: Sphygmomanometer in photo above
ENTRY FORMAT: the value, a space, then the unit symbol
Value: 110 mmHg
